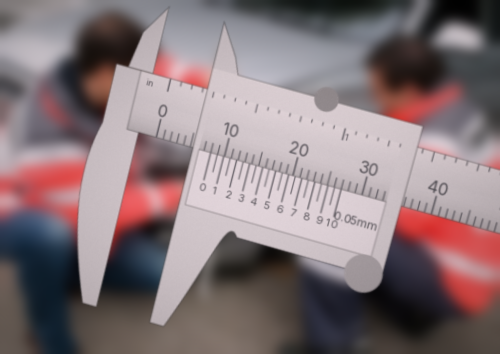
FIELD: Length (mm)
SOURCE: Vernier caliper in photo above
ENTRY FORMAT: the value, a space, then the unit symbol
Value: 8.0 mm
